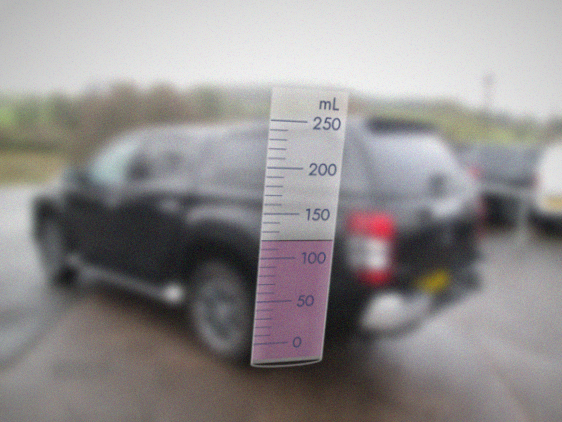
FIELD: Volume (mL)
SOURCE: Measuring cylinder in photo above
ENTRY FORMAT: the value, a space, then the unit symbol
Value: 120 mL
